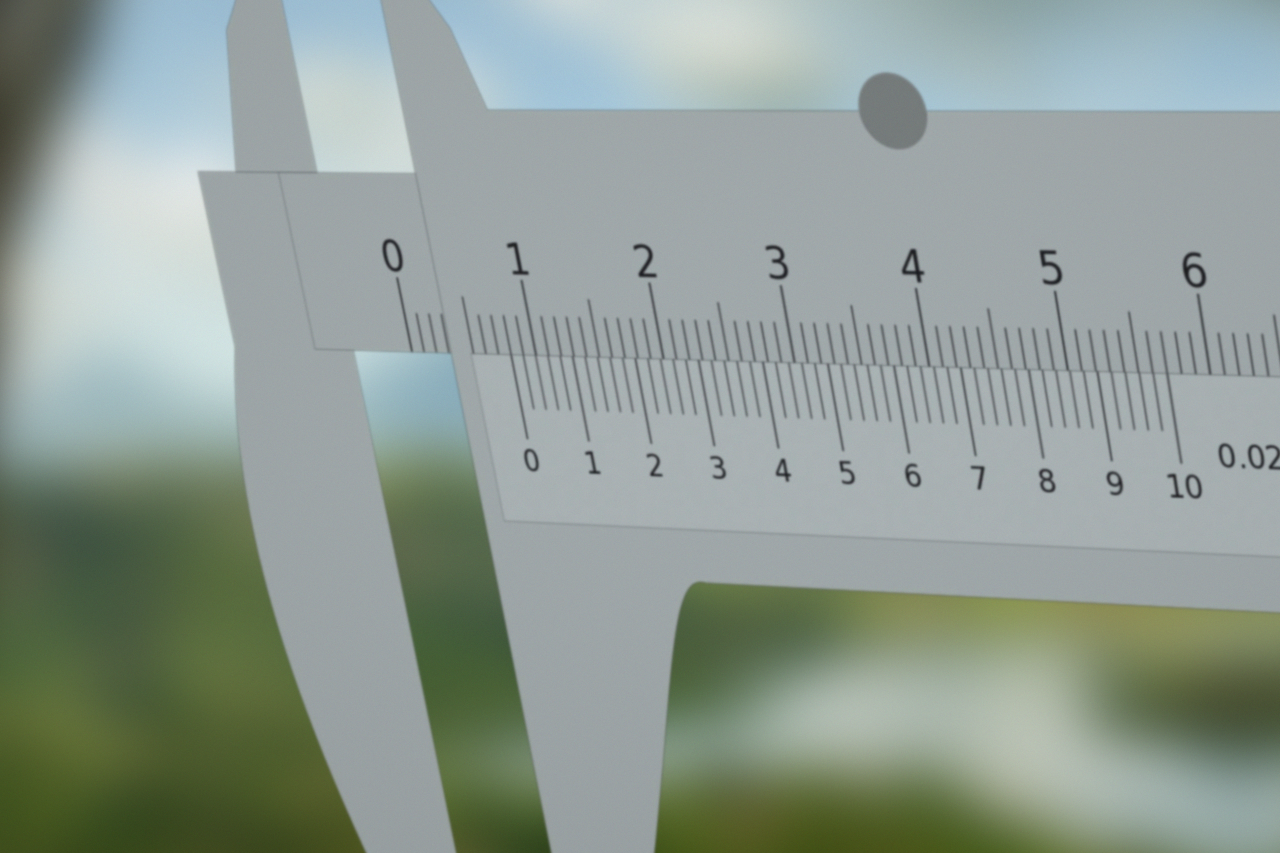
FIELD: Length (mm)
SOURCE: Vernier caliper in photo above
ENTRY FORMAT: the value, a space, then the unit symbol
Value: 8.0 mm
